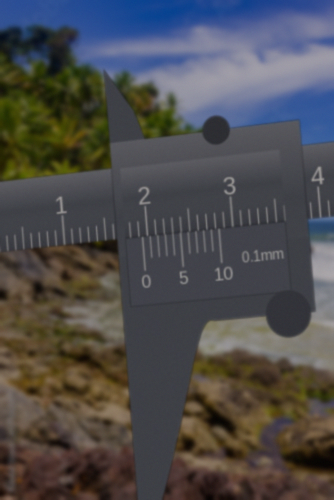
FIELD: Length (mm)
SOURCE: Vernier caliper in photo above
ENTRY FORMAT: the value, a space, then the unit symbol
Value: 19.4 mm
